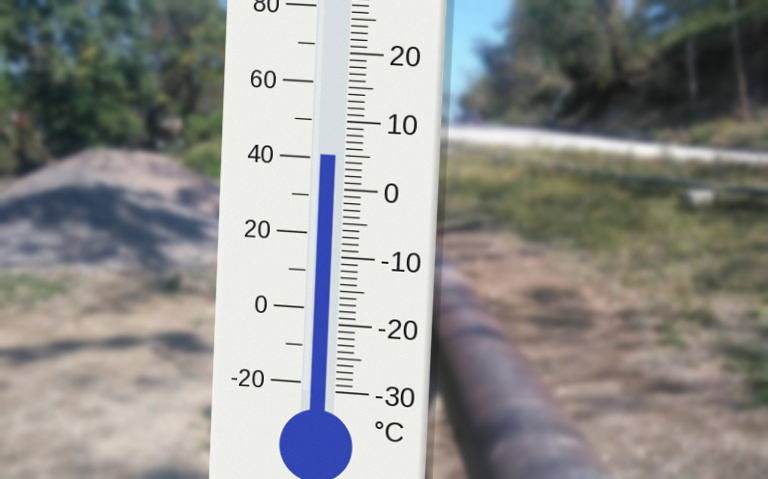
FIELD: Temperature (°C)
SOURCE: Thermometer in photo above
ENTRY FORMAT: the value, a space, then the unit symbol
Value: 5 °C
